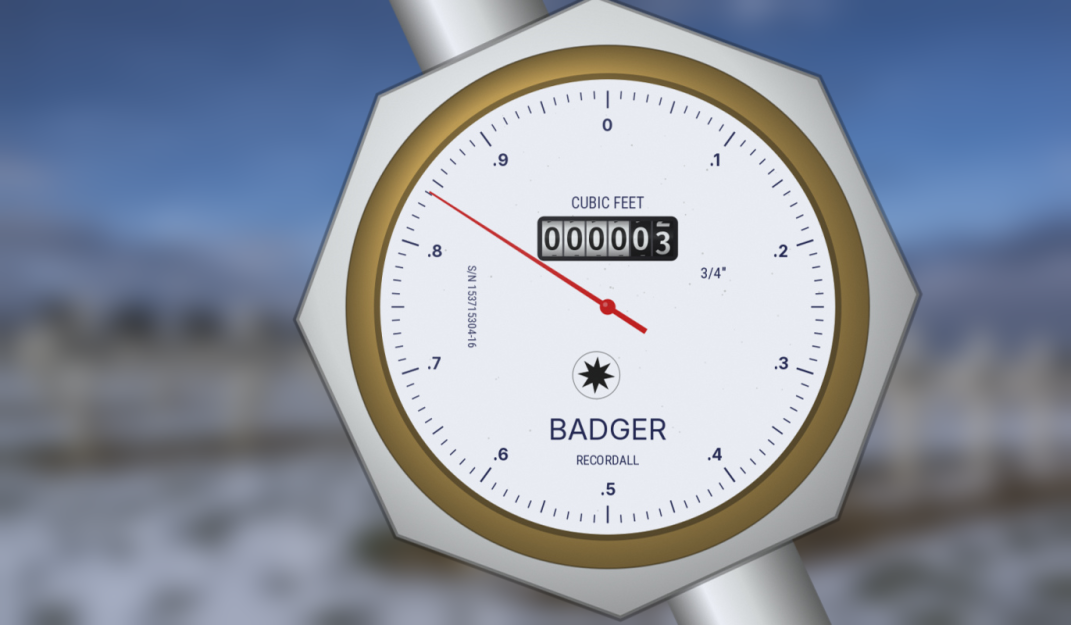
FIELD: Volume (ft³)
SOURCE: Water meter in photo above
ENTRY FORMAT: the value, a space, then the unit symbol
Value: 2.84 ft³
